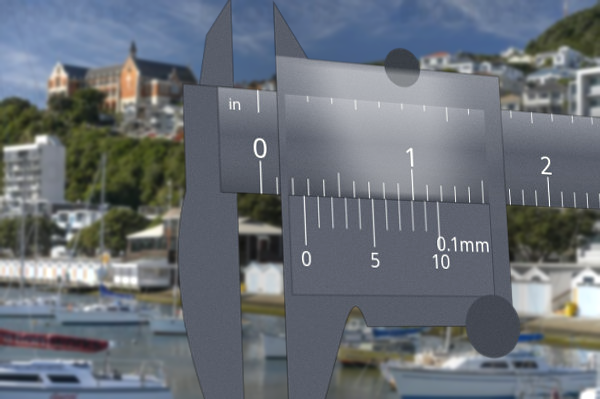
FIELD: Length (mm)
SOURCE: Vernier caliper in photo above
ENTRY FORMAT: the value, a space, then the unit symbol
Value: 2.7 mm
